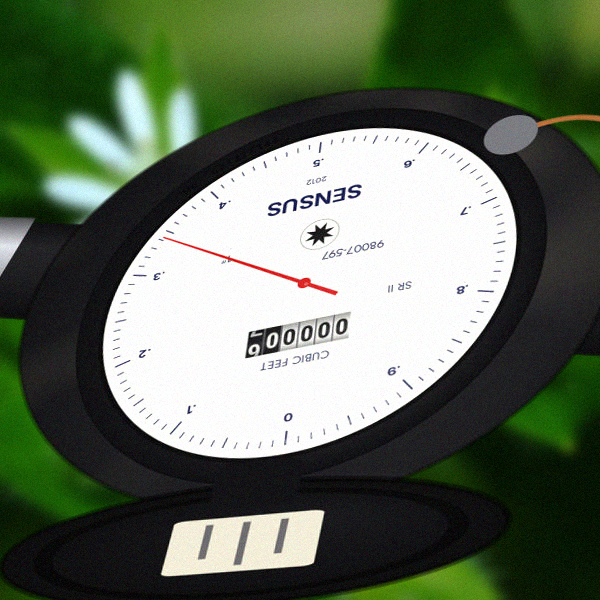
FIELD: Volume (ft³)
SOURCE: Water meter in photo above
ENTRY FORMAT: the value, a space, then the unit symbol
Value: 6.34 ft³
